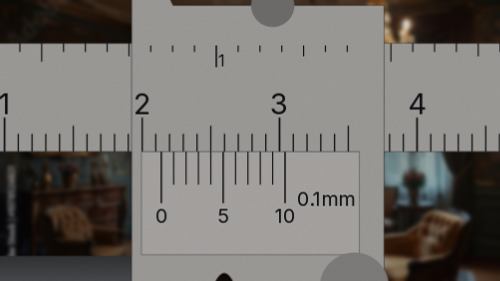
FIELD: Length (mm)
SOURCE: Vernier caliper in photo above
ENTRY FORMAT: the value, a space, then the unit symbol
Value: 21.4 mm
